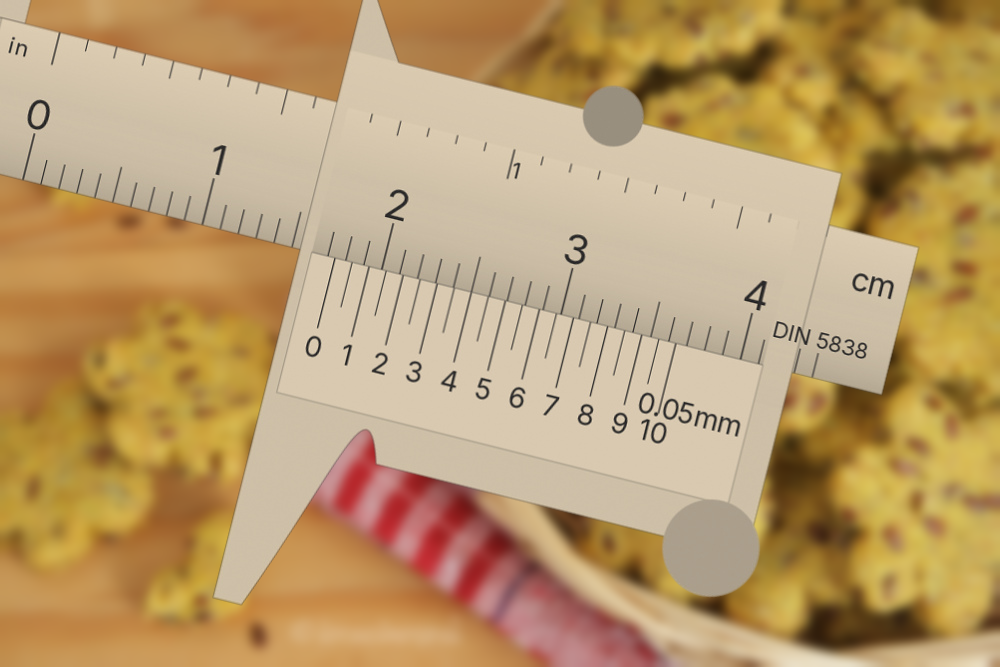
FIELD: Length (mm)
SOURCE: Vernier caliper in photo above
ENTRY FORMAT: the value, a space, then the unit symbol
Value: 17.4 mm
